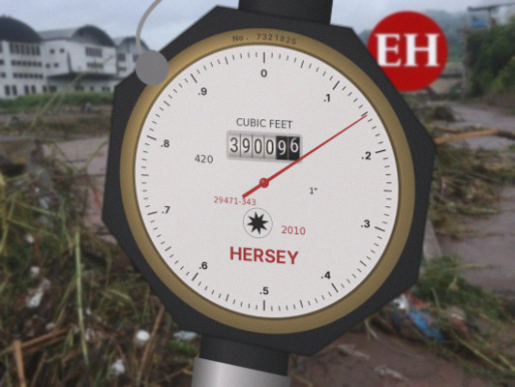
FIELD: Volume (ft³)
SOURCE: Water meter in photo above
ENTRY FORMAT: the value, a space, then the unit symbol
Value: 390096.15 ft³
